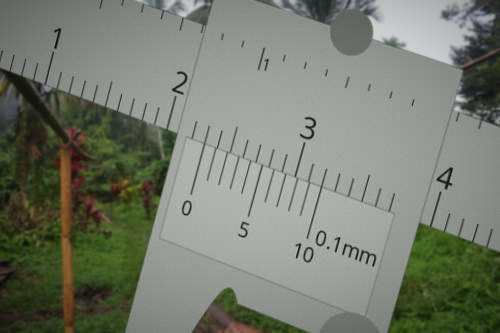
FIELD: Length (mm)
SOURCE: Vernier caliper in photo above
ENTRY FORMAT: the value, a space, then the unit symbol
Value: 23.0 mm
